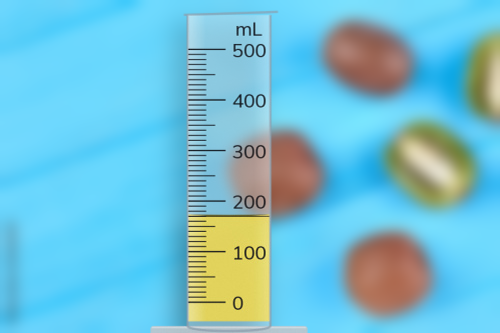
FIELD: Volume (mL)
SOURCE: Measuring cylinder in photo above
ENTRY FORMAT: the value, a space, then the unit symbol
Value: 170 mL
